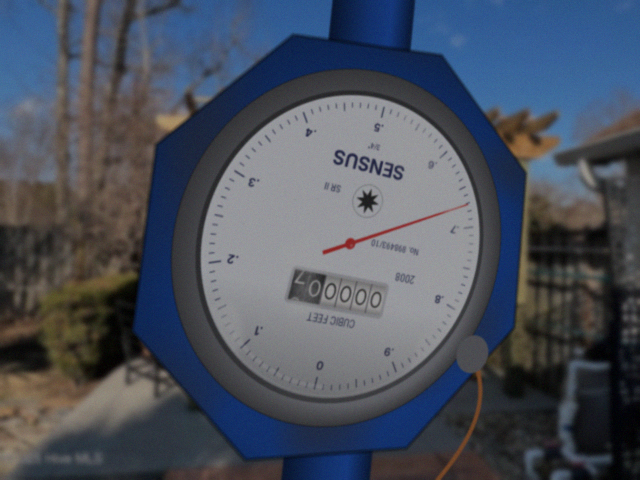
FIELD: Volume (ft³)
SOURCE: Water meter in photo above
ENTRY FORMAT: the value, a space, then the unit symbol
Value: 6.67 ft³
